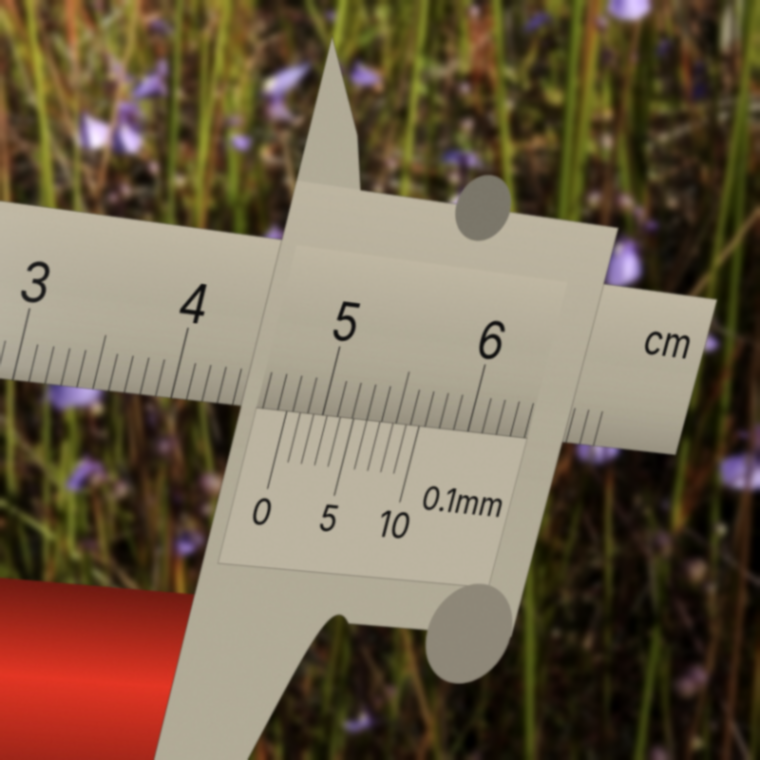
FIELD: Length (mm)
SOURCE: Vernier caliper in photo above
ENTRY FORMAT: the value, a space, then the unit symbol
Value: 47.6 mm
